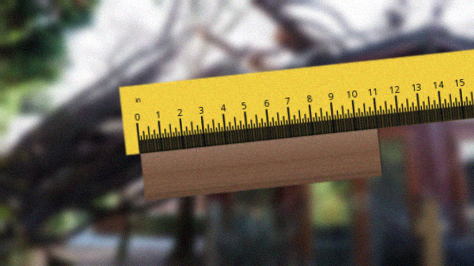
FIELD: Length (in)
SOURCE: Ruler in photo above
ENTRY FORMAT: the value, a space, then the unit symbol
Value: 11 in
